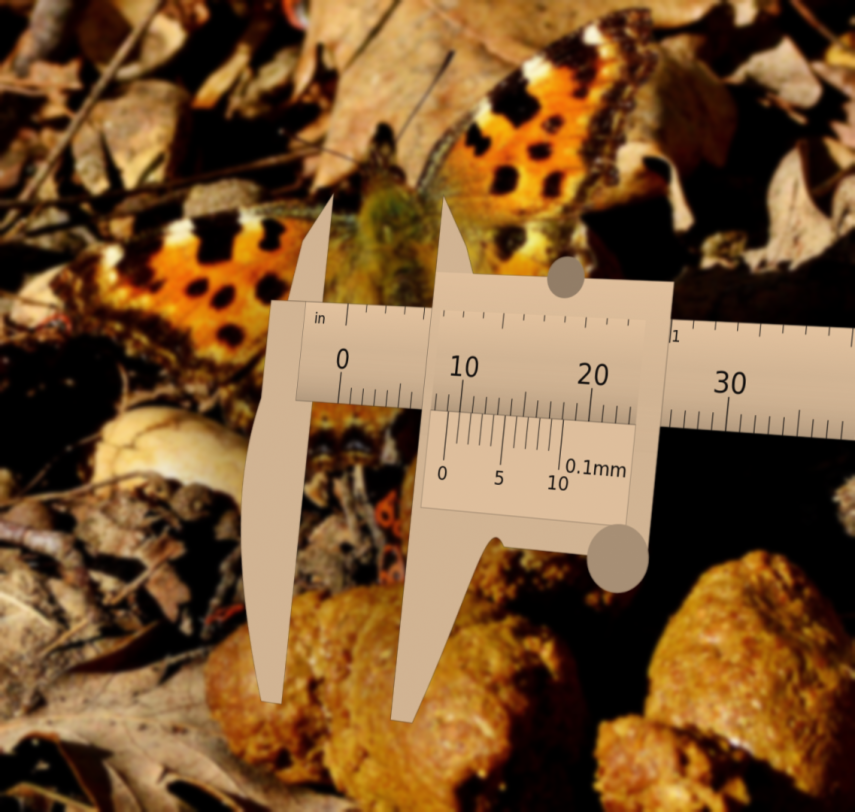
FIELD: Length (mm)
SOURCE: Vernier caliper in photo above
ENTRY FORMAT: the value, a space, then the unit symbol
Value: 9.1 mm
